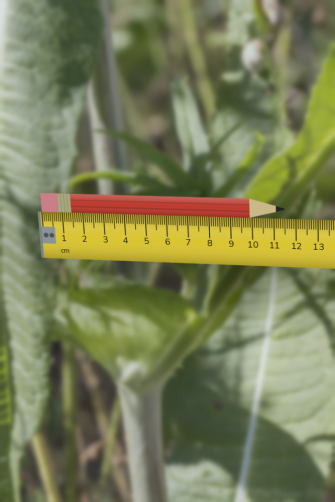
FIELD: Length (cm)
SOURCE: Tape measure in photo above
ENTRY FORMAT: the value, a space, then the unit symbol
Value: 11.5 cm
